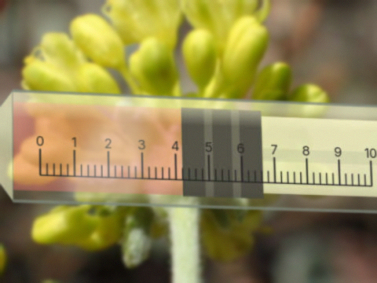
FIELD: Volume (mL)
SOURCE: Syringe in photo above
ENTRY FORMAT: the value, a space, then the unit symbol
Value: 4.2 mL
